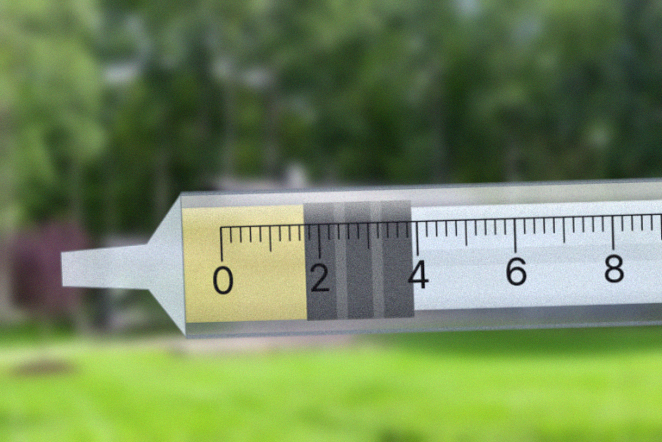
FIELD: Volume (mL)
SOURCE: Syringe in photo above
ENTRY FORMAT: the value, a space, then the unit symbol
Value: 1.7 mL
